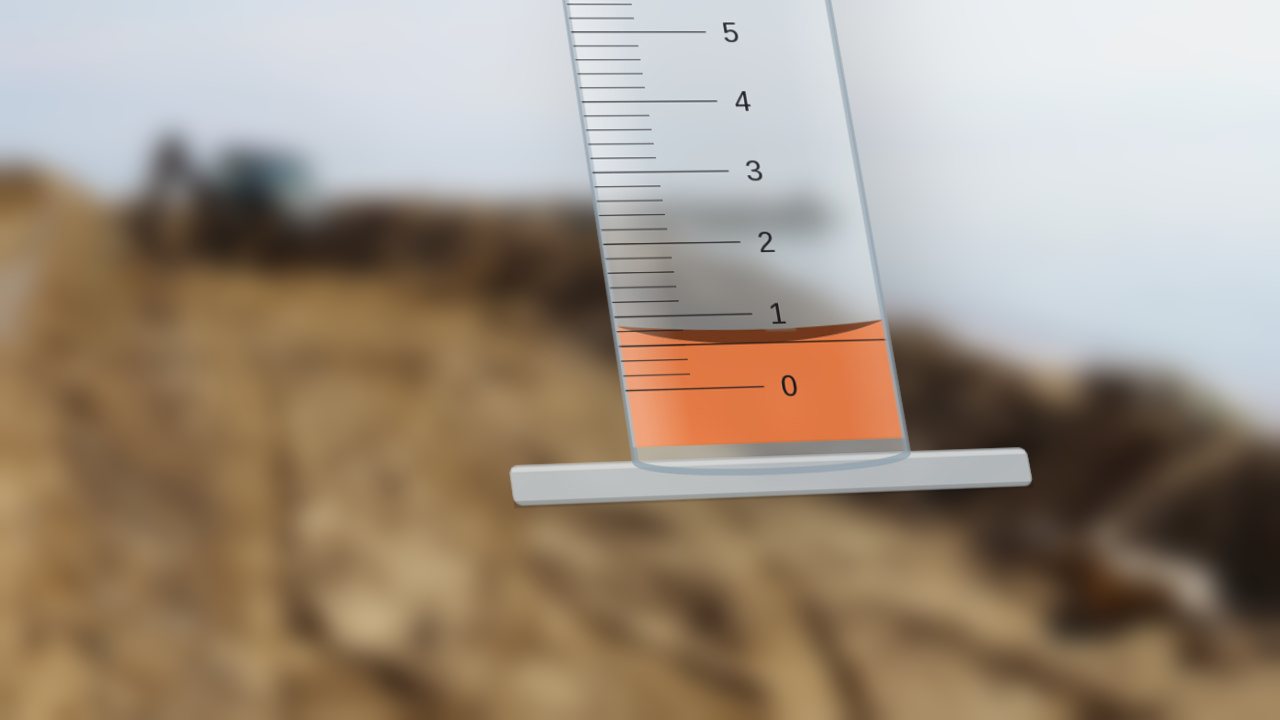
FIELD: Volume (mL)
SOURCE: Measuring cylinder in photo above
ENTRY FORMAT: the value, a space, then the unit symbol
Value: 0.6 mL
